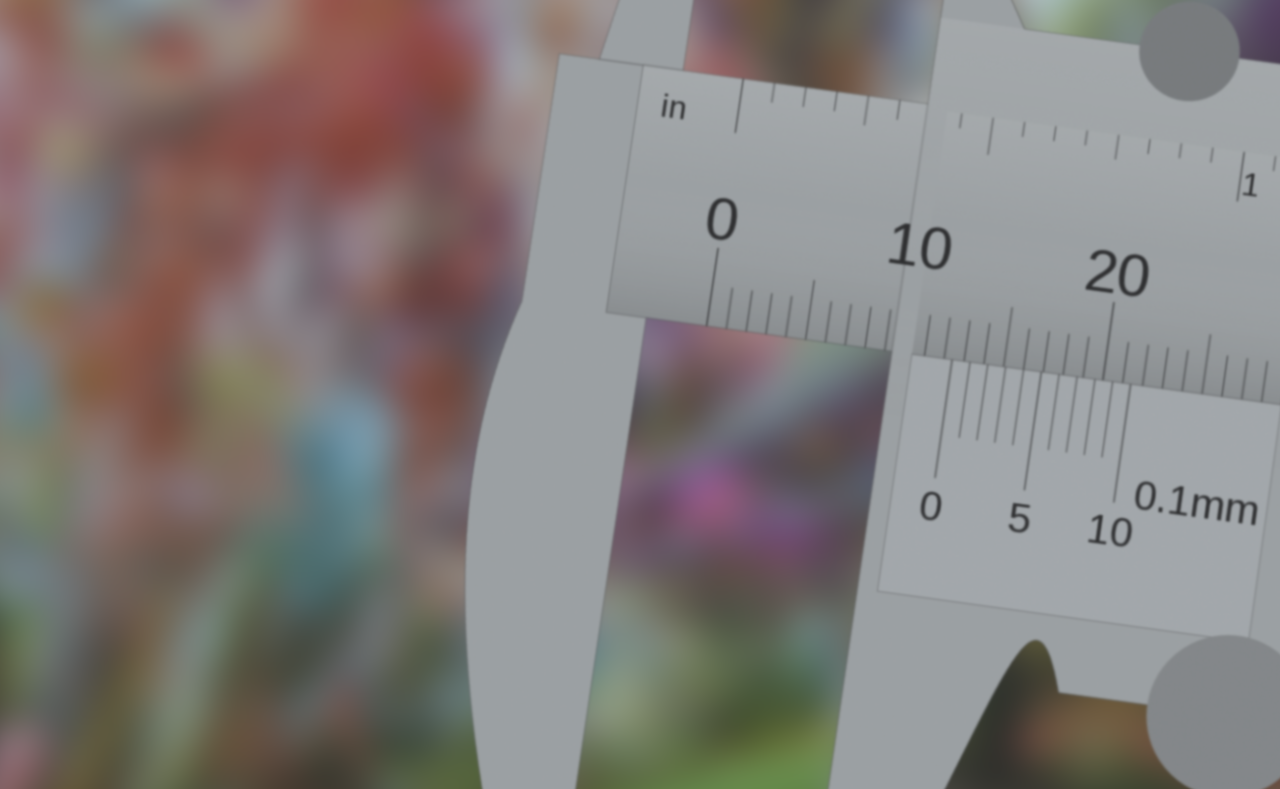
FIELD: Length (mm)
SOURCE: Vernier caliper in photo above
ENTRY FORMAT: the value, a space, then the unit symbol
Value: 12.4 mm
